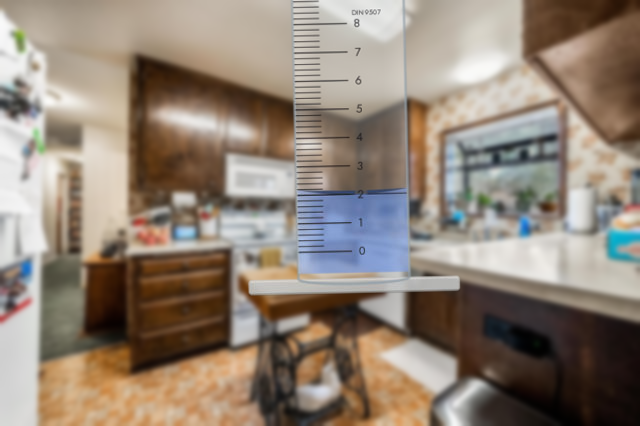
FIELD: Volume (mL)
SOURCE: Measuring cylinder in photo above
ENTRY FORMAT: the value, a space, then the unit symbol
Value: 2 mL
